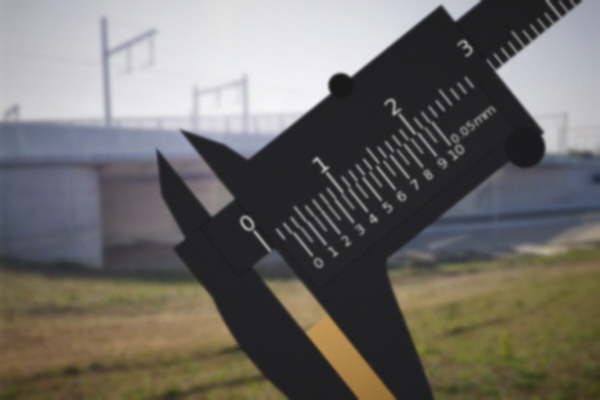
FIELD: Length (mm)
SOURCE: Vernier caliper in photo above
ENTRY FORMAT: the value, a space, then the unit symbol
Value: 3.2 mm
